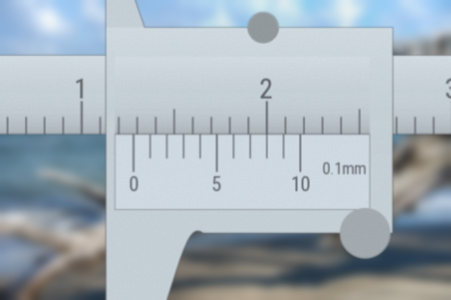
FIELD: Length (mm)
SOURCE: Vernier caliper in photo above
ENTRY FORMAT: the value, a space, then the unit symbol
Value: 12.8 mm
